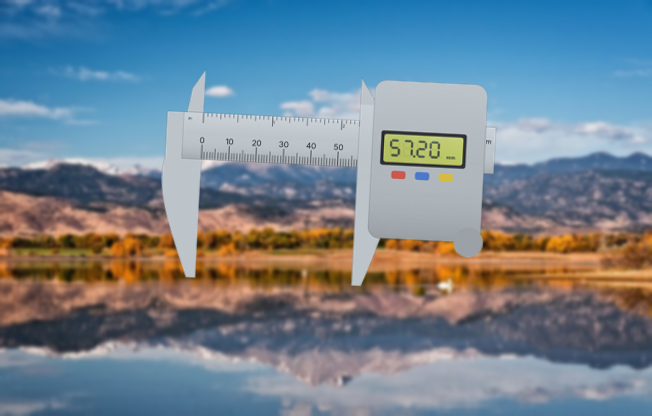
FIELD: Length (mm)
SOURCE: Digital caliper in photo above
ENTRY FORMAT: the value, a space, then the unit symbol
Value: 57.20 mm
